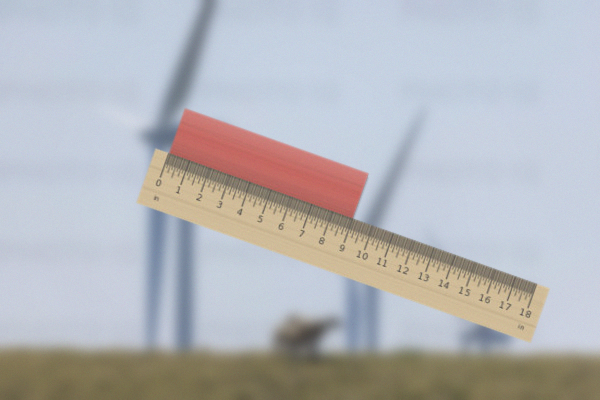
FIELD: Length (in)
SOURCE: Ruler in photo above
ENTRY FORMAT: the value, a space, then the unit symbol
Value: 9 in
